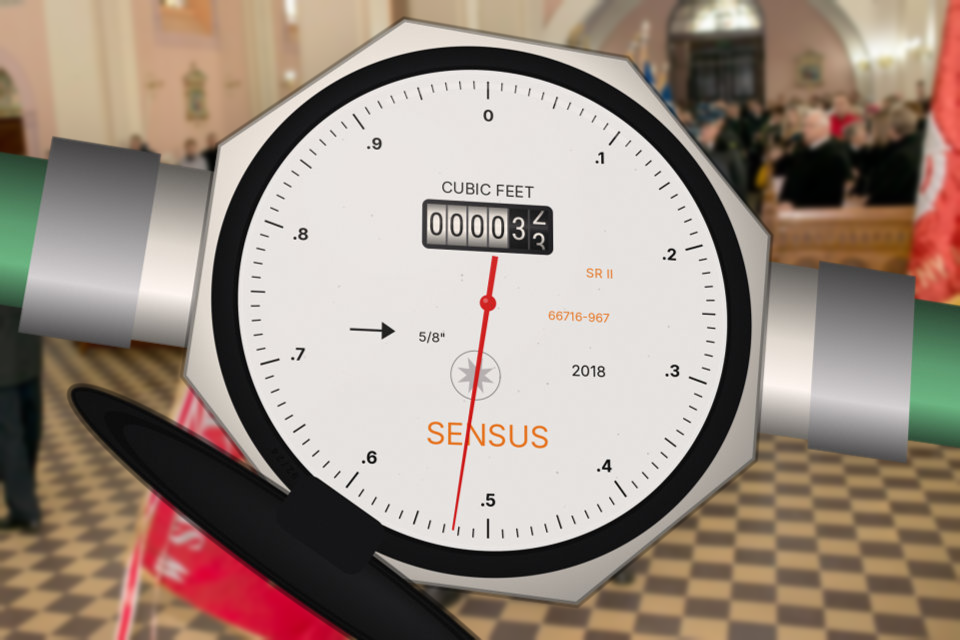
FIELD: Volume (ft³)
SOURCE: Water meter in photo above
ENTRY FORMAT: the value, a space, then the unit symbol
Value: 32.52 ft³
